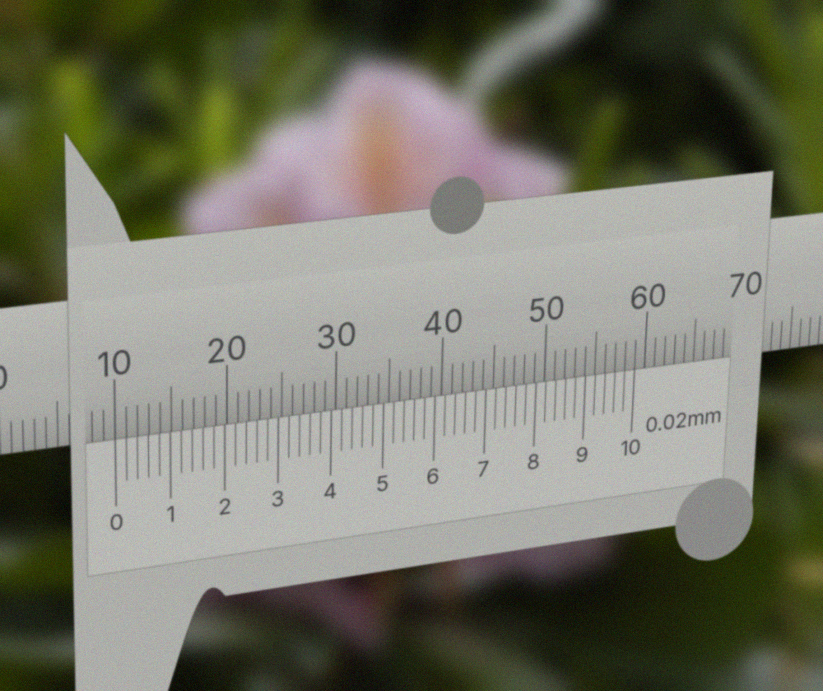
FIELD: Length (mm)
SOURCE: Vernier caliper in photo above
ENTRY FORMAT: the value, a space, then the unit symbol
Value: 10.0 mm
